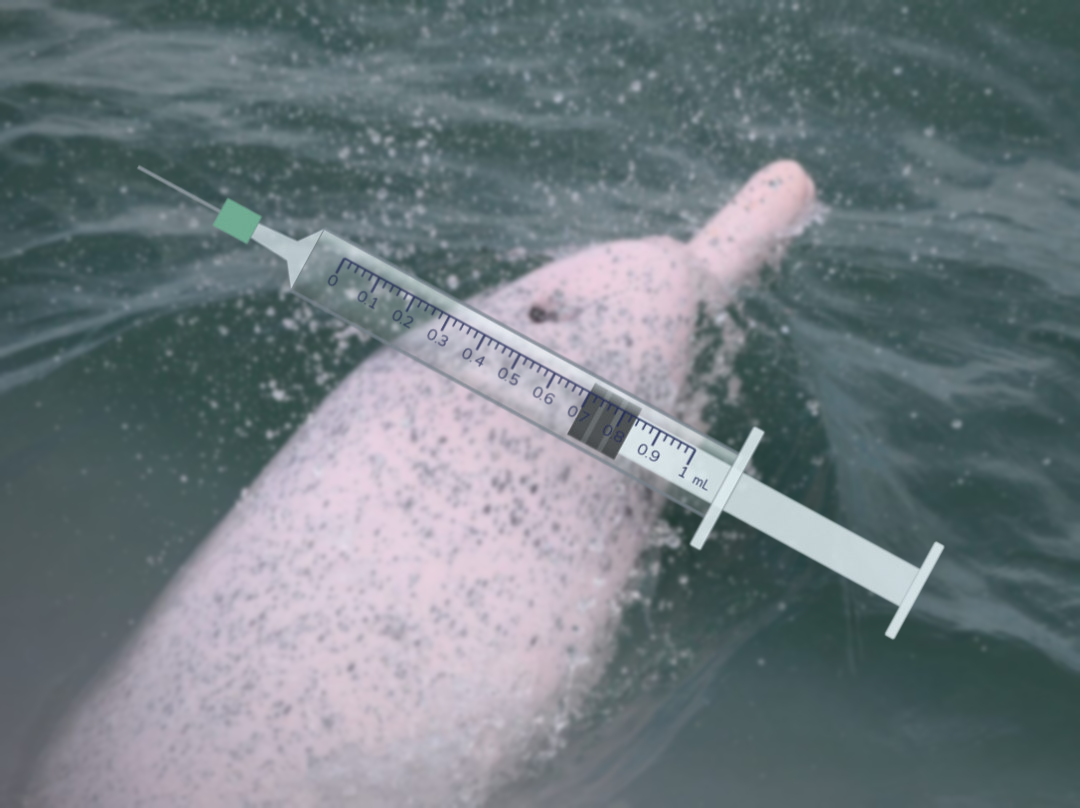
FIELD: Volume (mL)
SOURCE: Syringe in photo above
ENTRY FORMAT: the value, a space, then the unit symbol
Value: 0.7 mL
